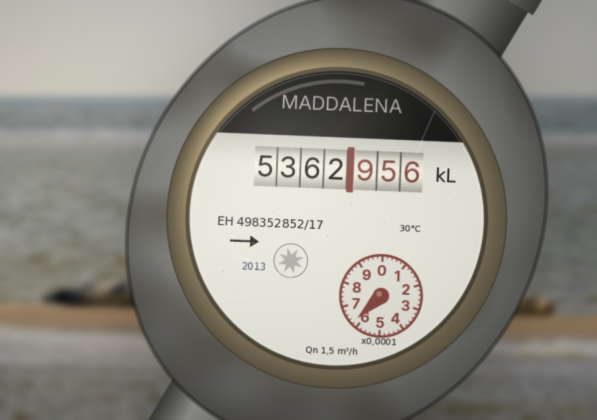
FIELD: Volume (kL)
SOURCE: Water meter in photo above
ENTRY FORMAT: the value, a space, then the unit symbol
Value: 5362.9566 kL
